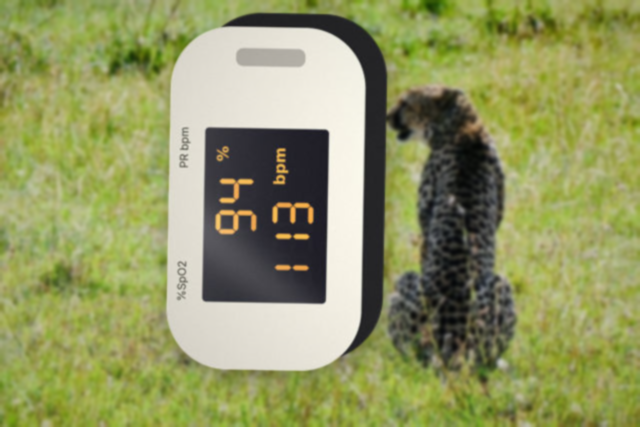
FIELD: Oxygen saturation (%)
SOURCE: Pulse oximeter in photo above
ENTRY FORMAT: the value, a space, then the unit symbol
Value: 94 %
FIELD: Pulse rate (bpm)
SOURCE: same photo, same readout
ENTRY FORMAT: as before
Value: 113 bpm
